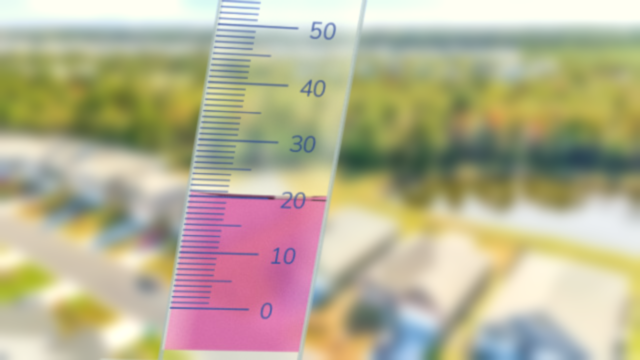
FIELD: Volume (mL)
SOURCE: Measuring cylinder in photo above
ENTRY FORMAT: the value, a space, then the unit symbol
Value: 20 mL
